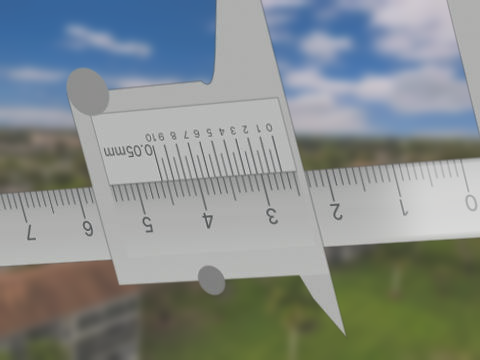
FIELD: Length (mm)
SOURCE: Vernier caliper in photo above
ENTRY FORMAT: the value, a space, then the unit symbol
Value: 26.8 mm
